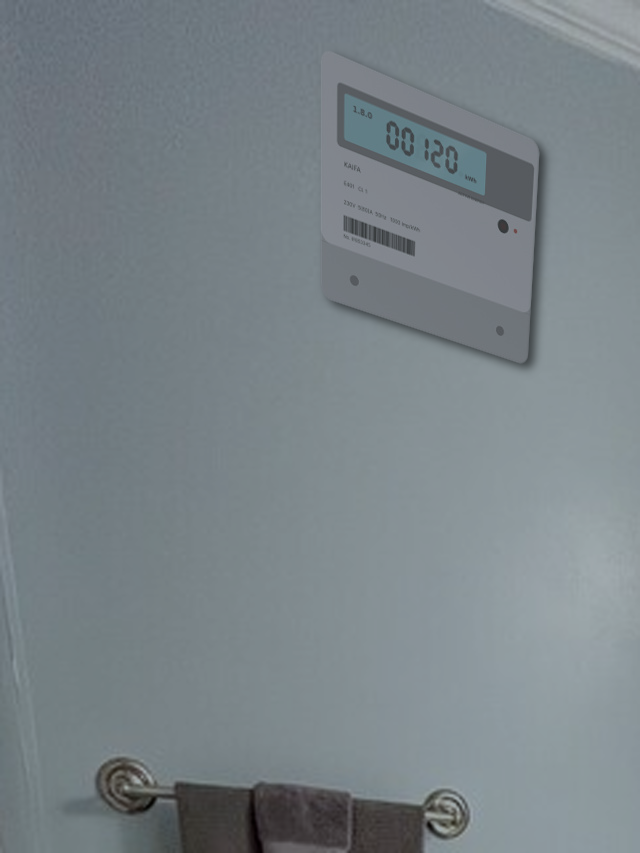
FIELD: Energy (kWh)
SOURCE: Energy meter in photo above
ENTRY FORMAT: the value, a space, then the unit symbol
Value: 120 kWh
